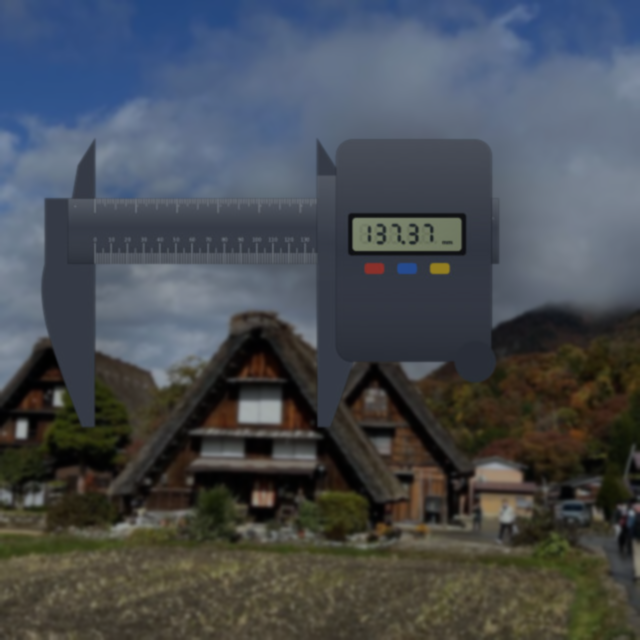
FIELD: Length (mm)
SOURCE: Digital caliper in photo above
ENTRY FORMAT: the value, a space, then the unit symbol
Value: 137.37 mm
